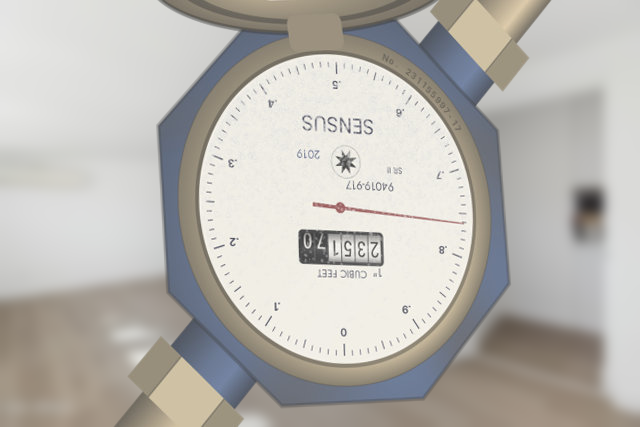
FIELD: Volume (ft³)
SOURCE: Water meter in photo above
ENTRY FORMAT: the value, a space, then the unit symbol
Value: 235169.76 ft³
